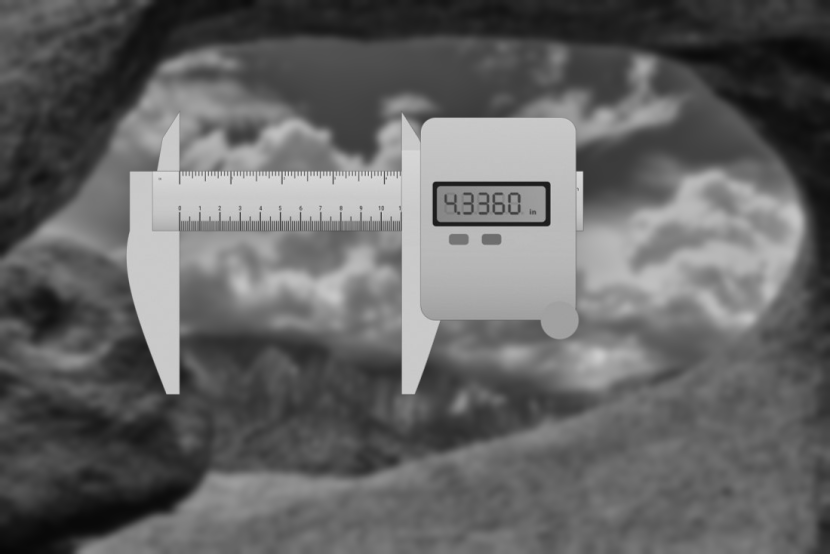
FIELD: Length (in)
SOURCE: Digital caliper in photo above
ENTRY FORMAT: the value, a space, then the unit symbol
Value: 4.3360 in
